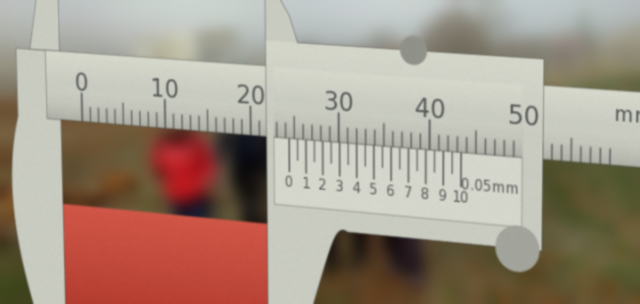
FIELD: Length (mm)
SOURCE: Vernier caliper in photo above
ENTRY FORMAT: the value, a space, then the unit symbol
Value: 24.4 mm
